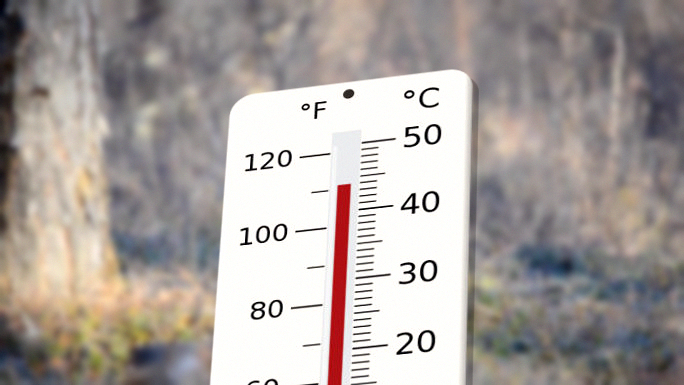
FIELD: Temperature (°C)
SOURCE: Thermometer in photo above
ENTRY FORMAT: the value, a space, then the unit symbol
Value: 44 °C
